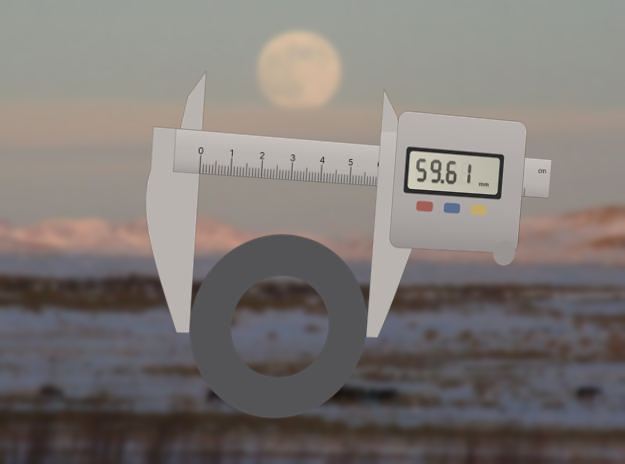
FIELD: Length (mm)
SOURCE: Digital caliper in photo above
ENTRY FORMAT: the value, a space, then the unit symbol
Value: 59.61 mm
